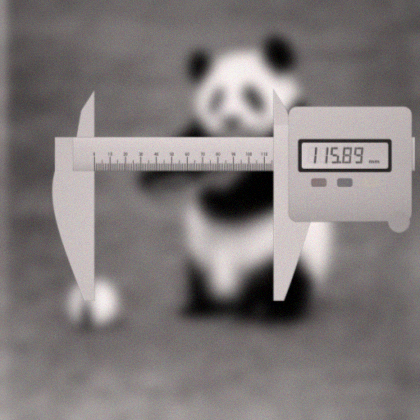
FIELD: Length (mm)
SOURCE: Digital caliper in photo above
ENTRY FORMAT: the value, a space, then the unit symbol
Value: 115.89 mm
